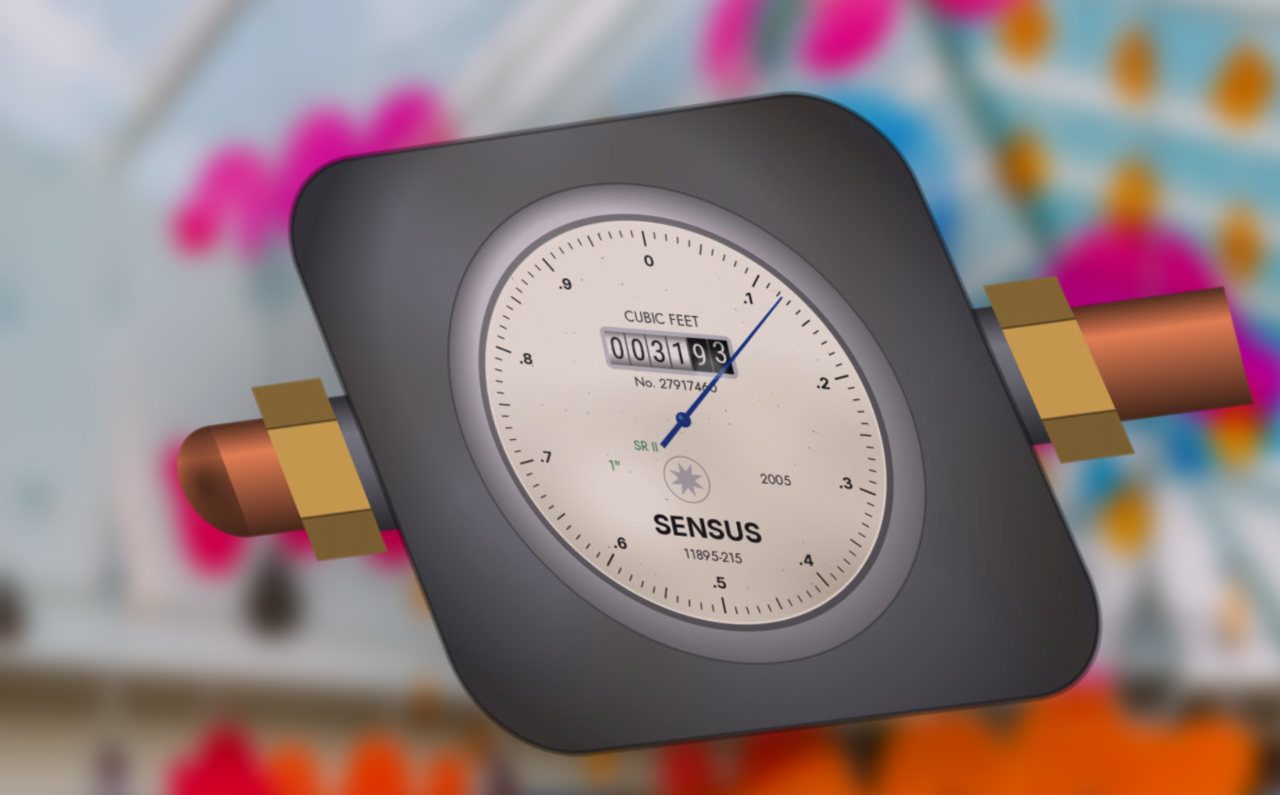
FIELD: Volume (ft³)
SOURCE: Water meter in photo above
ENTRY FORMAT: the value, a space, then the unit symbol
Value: 3193.12 ft³
